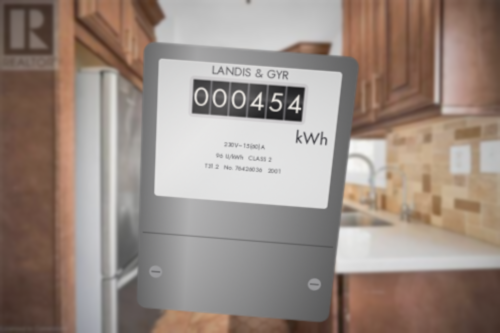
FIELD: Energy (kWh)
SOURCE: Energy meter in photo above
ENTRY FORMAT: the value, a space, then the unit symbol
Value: 454 kWh
